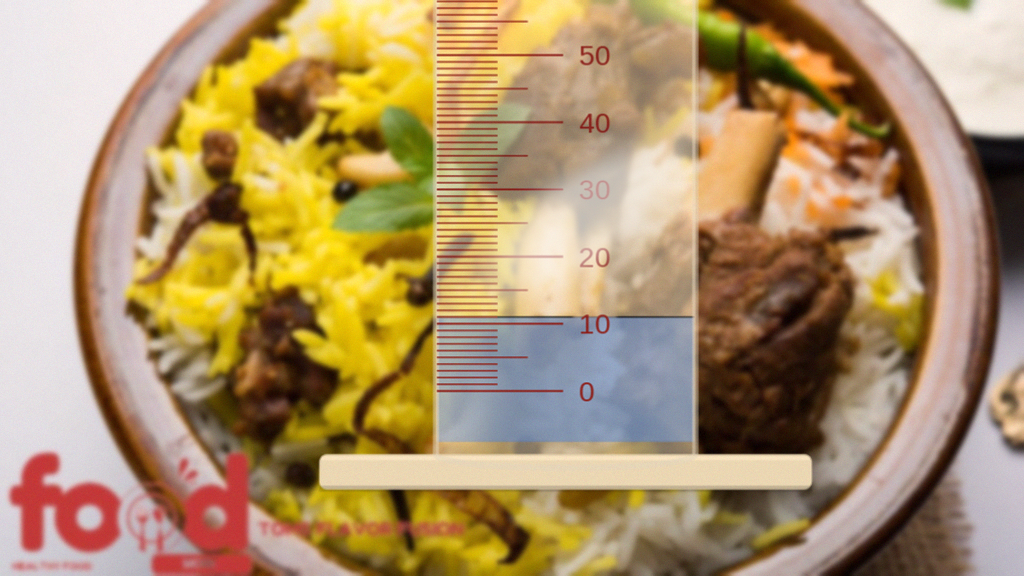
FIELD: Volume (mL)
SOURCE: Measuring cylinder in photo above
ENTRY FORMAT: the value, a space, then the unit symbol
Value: 11 mL
